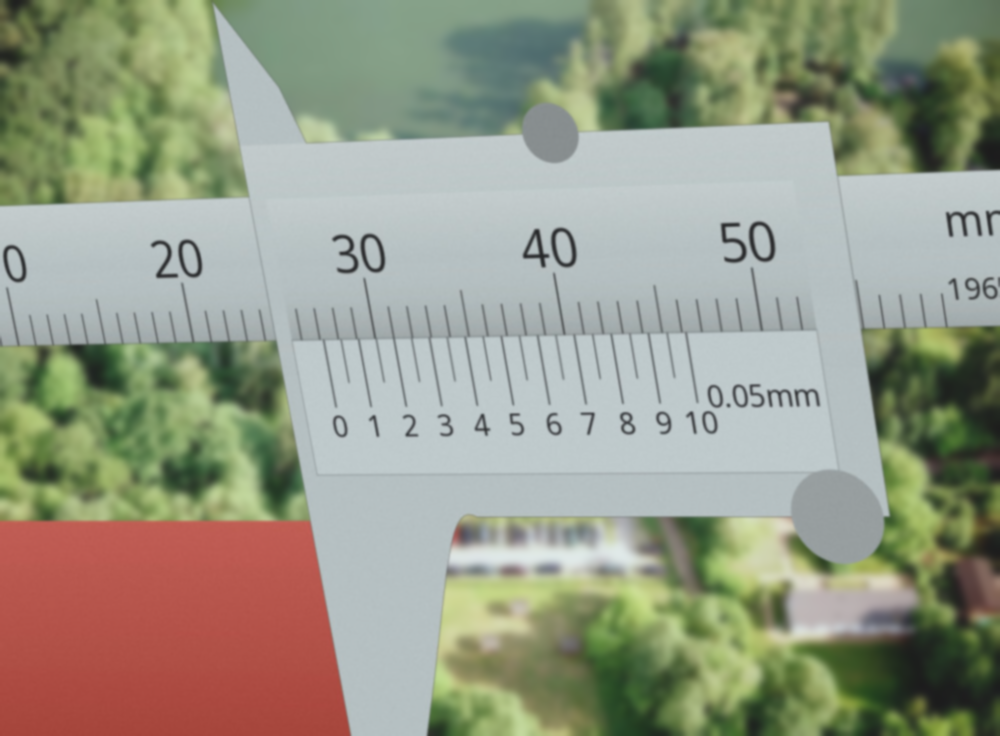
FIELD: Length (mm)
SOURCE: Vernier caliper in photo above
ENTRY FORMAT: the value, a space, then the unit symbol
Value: 27.2 mm
